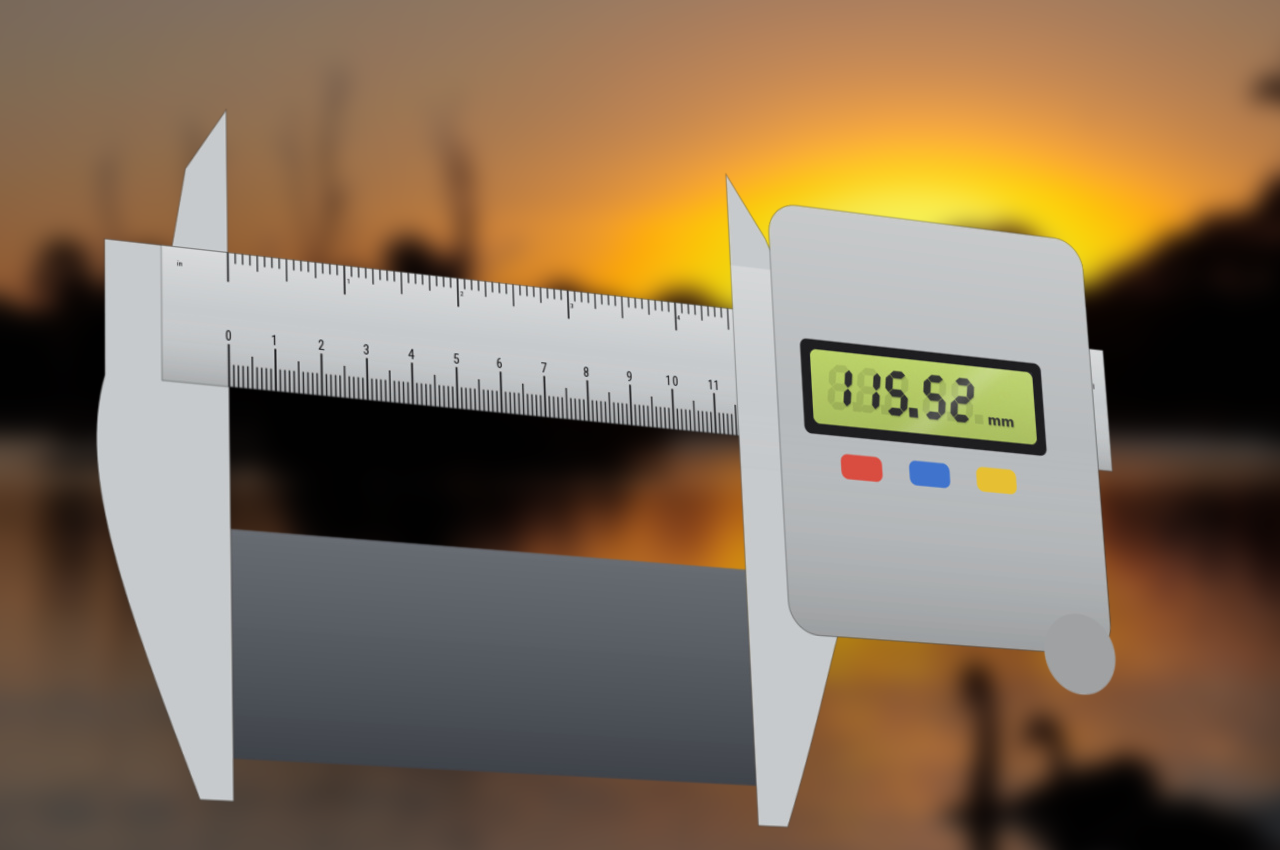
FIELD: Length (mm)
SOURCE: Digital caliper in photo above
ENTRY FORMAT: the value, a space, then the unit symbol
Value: 115.52 mm
